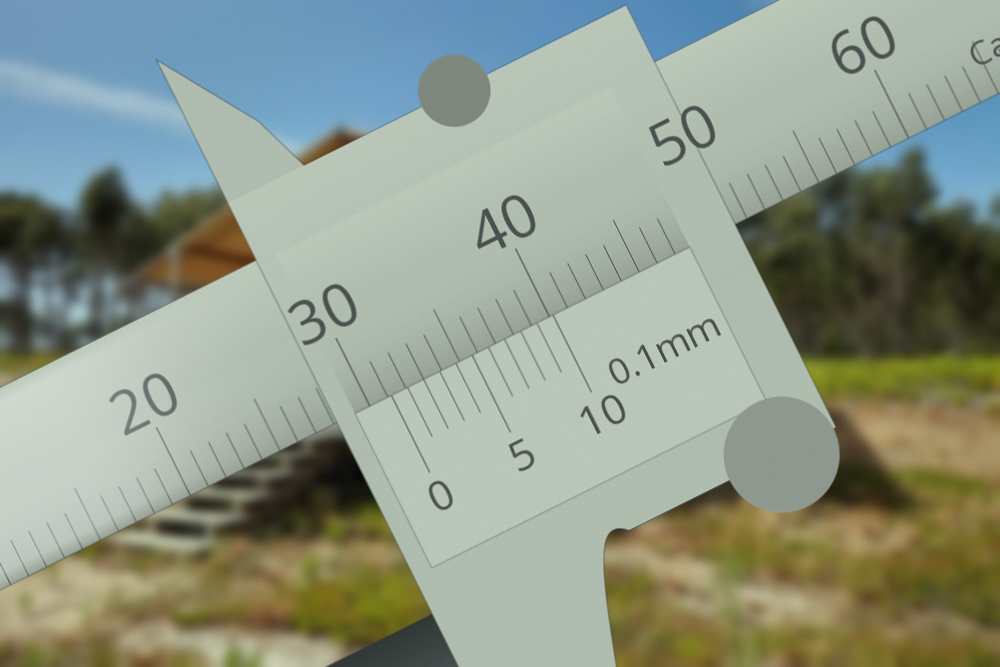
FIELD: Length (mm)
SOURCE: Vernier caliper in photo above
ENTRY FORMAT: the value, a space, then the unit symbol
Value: 31.2 mm
